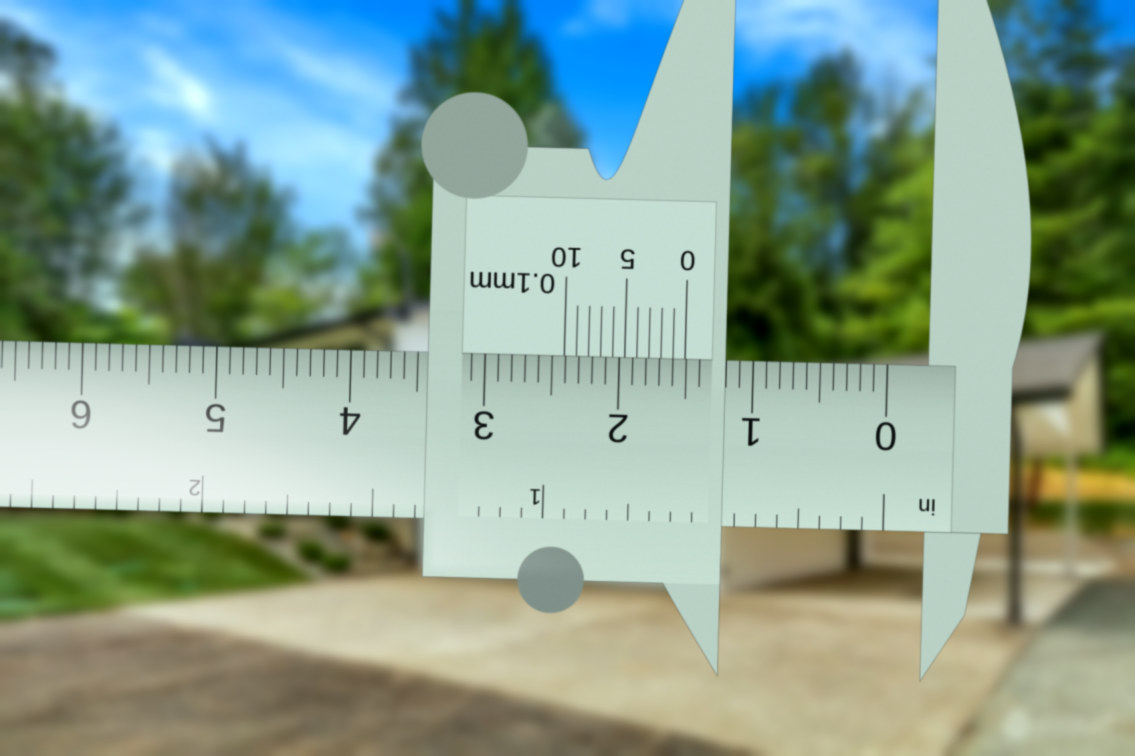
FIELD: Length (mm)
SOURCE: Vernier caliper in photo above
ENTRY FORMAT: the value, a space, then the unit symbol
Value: 15.1 mm
